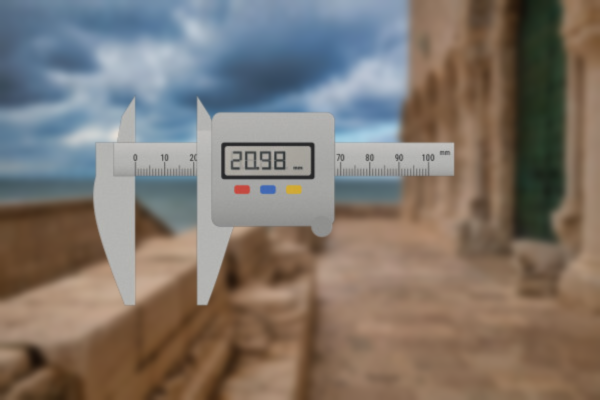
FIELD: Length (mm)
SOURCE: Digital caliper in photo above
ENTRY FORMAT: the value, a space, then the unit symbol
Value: 20.98 mm
